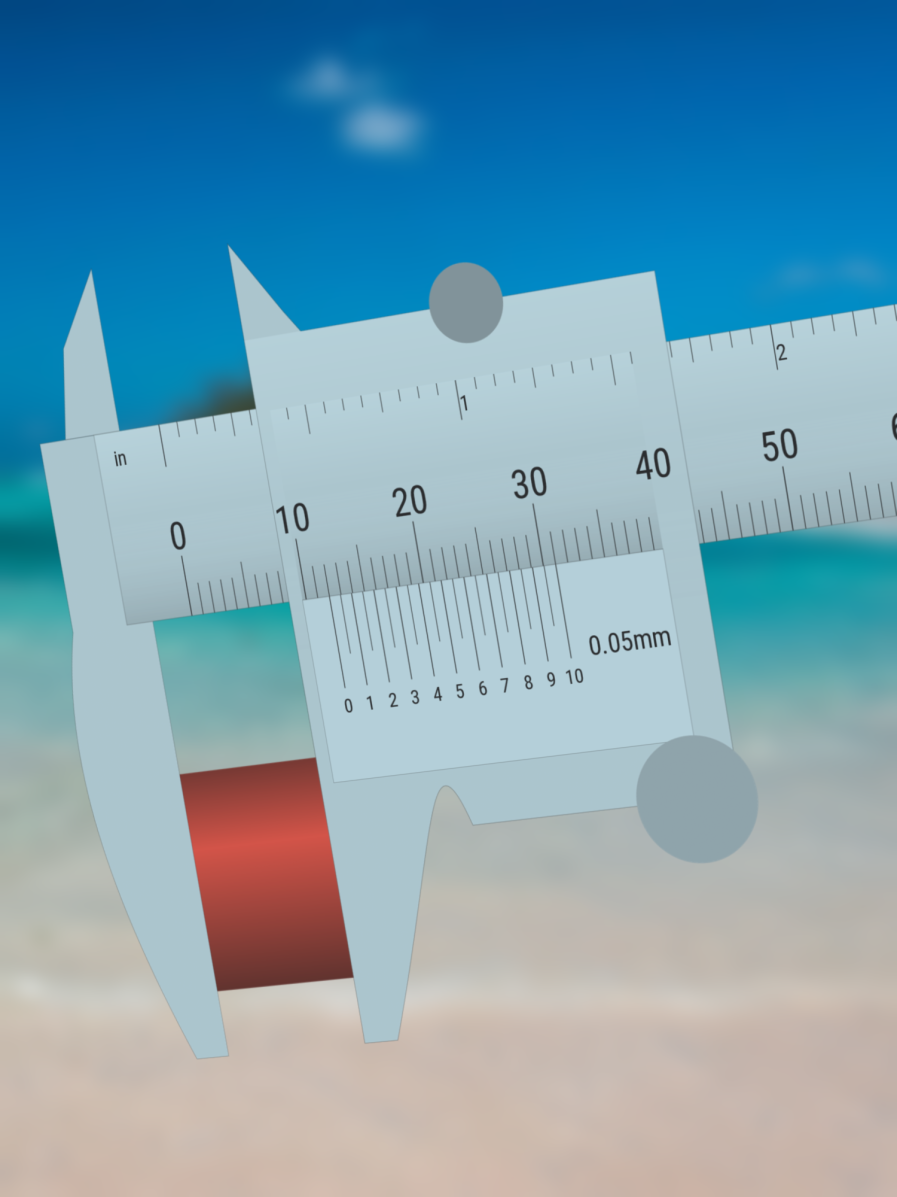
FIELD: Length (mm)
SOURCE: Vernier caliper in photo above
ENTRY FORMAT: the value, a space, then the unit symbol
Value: 12.0 mm
